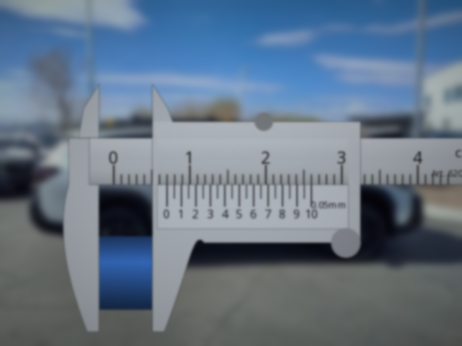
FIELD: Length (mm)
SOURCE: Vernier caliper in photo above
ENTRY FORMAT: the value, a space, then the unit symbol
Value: 7.0 mm
